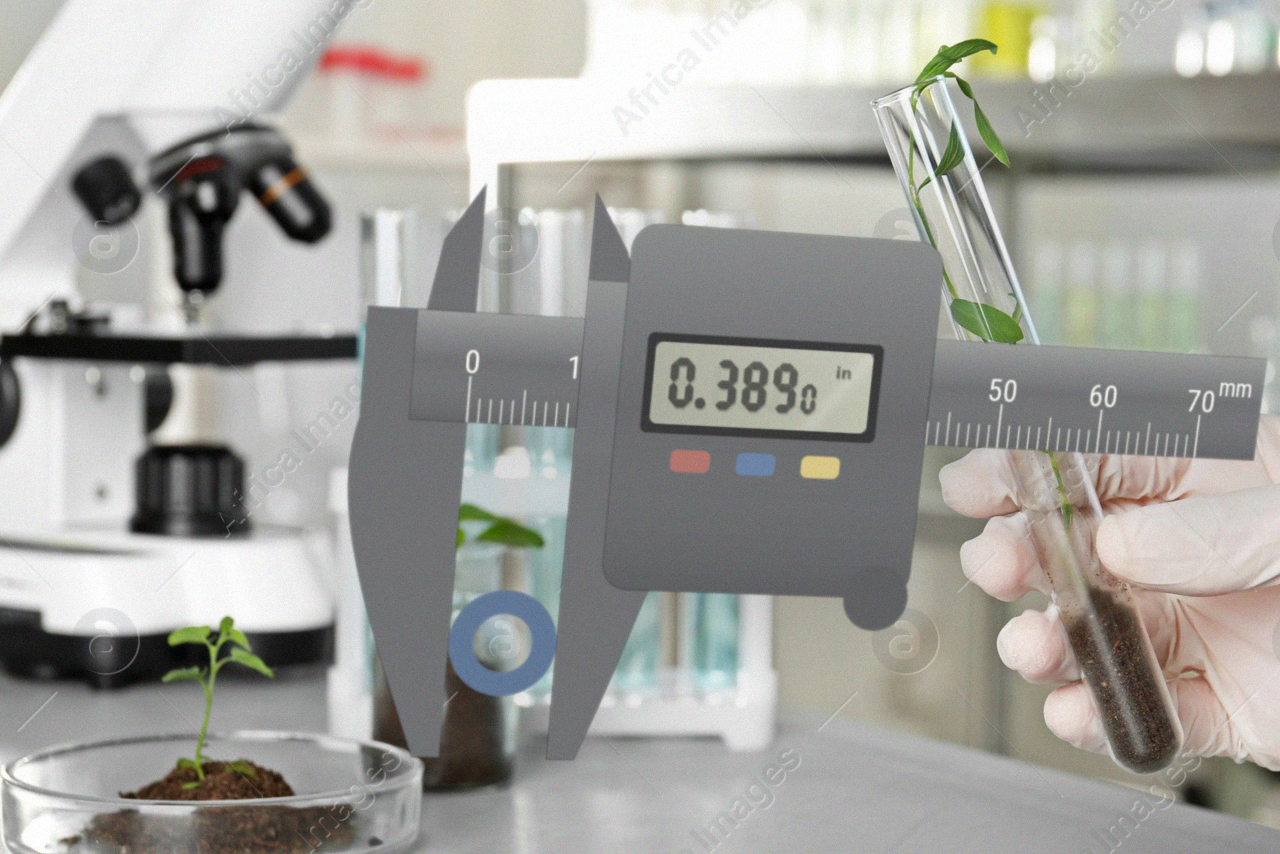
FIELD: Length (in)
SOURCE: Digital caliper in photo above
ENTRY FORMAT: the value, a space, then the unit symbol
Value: 0.3890 in
